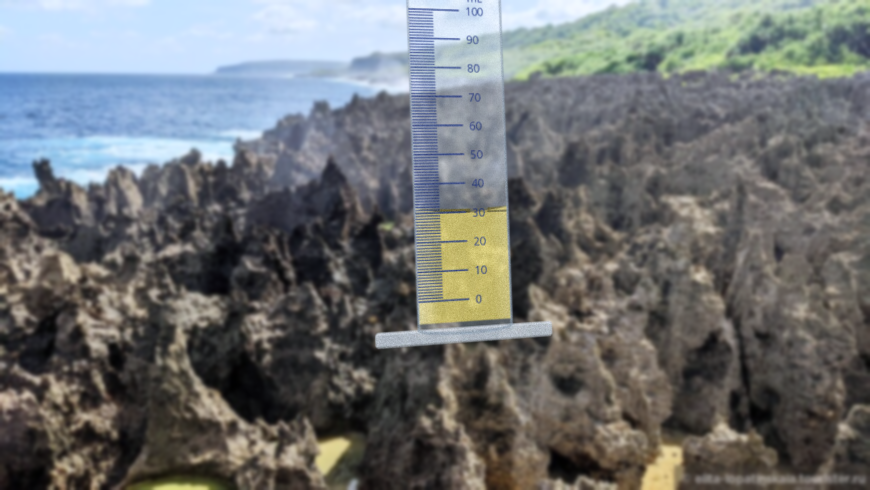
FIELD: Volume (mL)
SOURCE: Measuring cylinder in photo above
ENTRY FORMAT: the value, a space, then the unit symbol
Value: 30 mL
